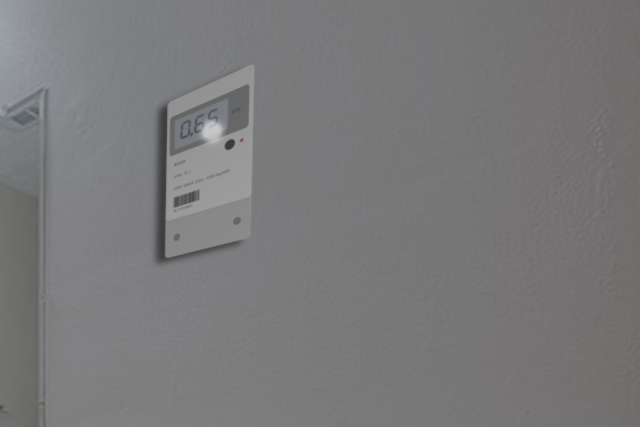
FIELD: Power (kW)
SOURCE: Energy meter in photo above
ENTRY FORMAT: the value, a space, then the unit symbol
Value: 0.65 kW
